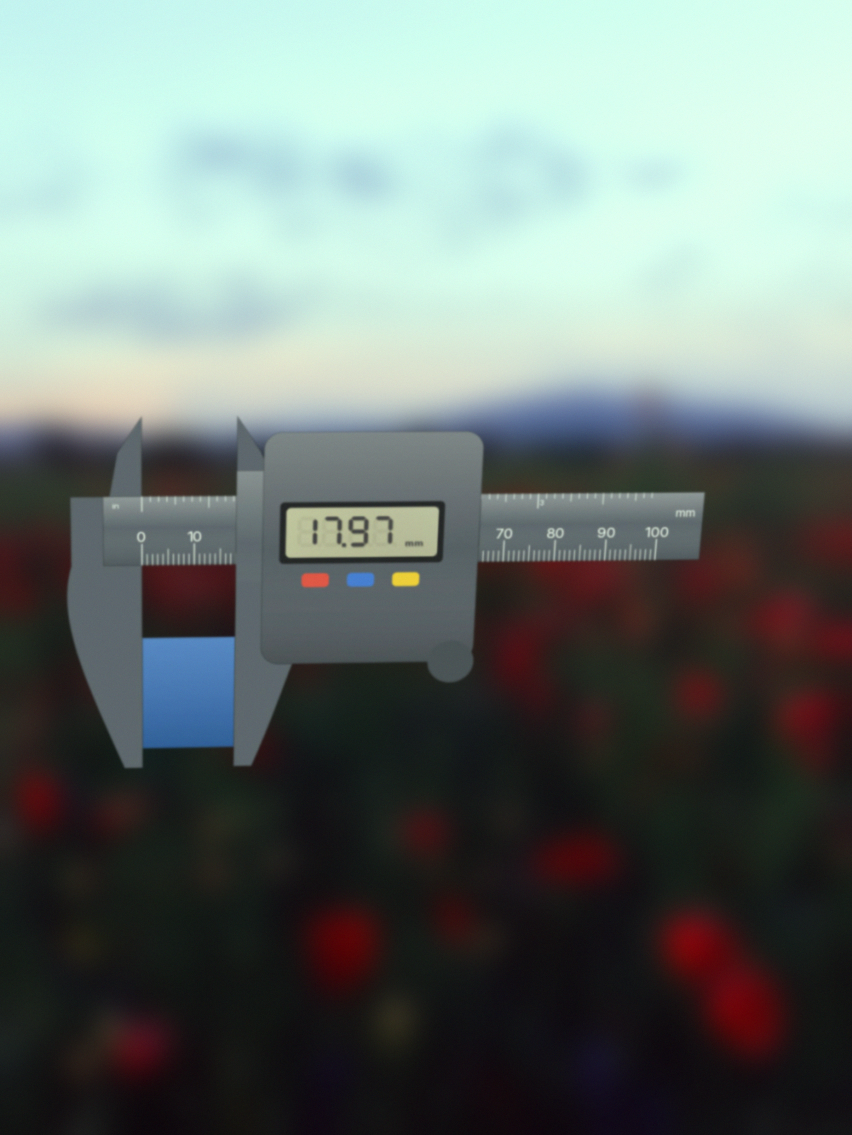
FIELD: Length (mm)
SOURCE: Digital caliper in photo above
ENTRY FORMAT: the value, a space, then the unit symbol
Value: 17.97 mm
